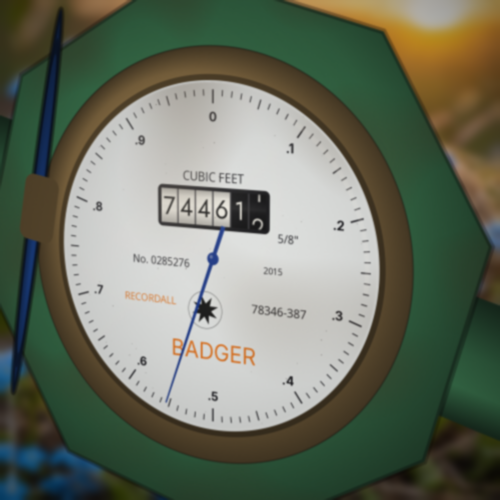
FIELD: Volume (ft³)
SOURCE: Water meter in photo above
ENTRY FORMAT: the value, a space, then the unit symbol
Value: 744611.55 ft³
